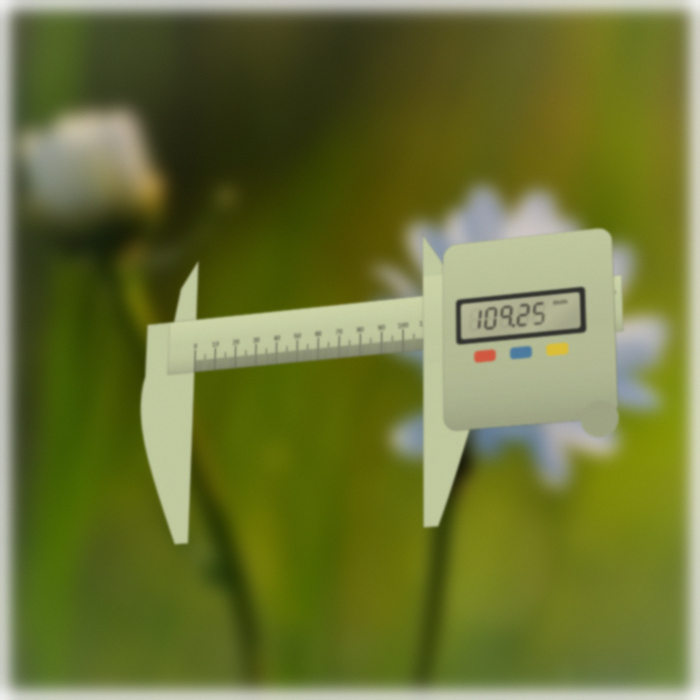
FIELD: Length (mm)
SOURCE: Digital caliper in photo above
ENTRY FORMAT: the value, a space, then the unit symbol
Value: 109.25 mm
